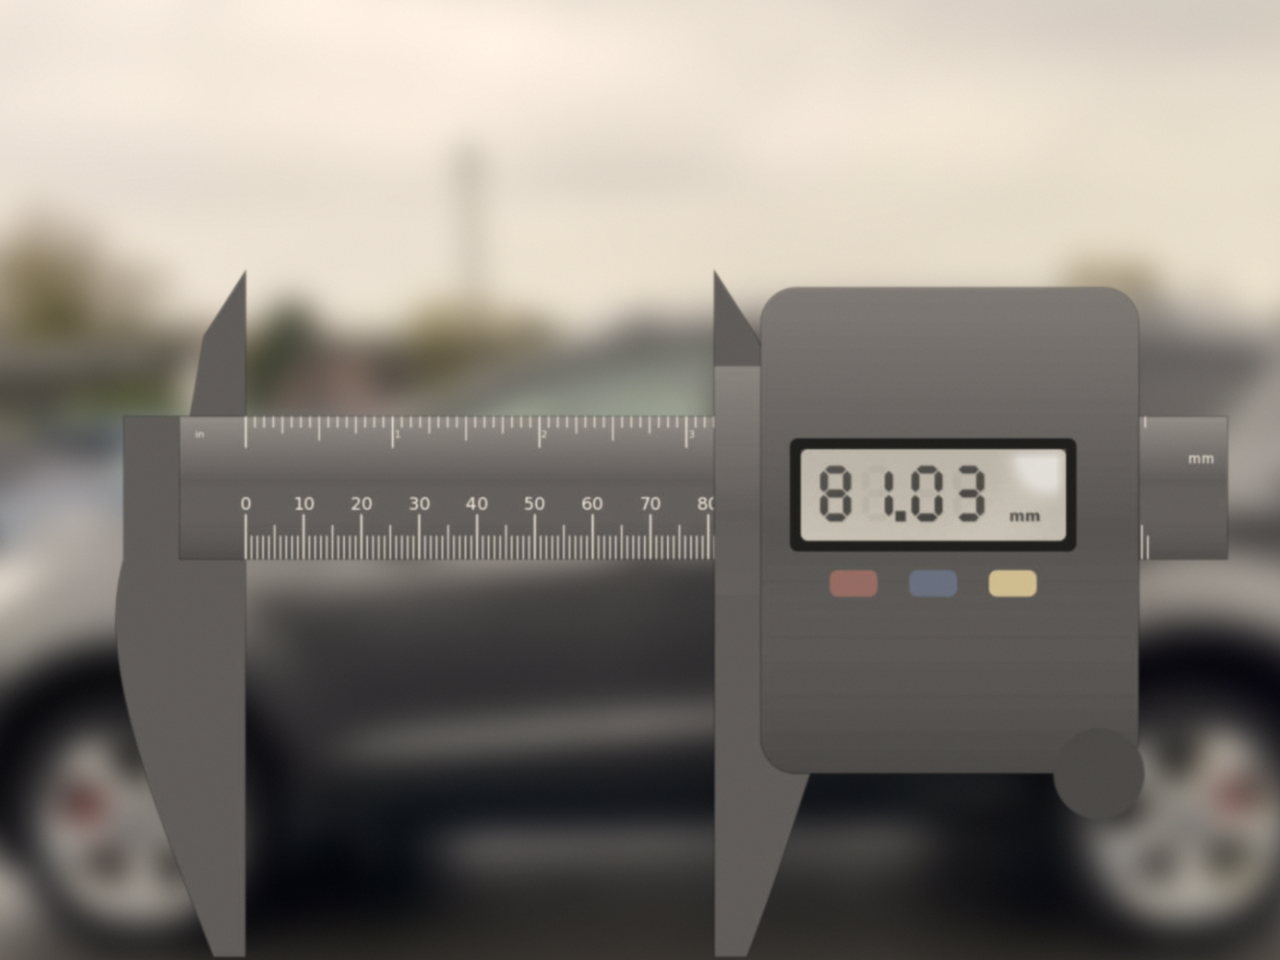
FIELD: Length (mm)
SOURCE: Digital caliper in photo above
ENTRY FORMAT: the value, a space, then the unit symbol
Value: 81.03 mm
